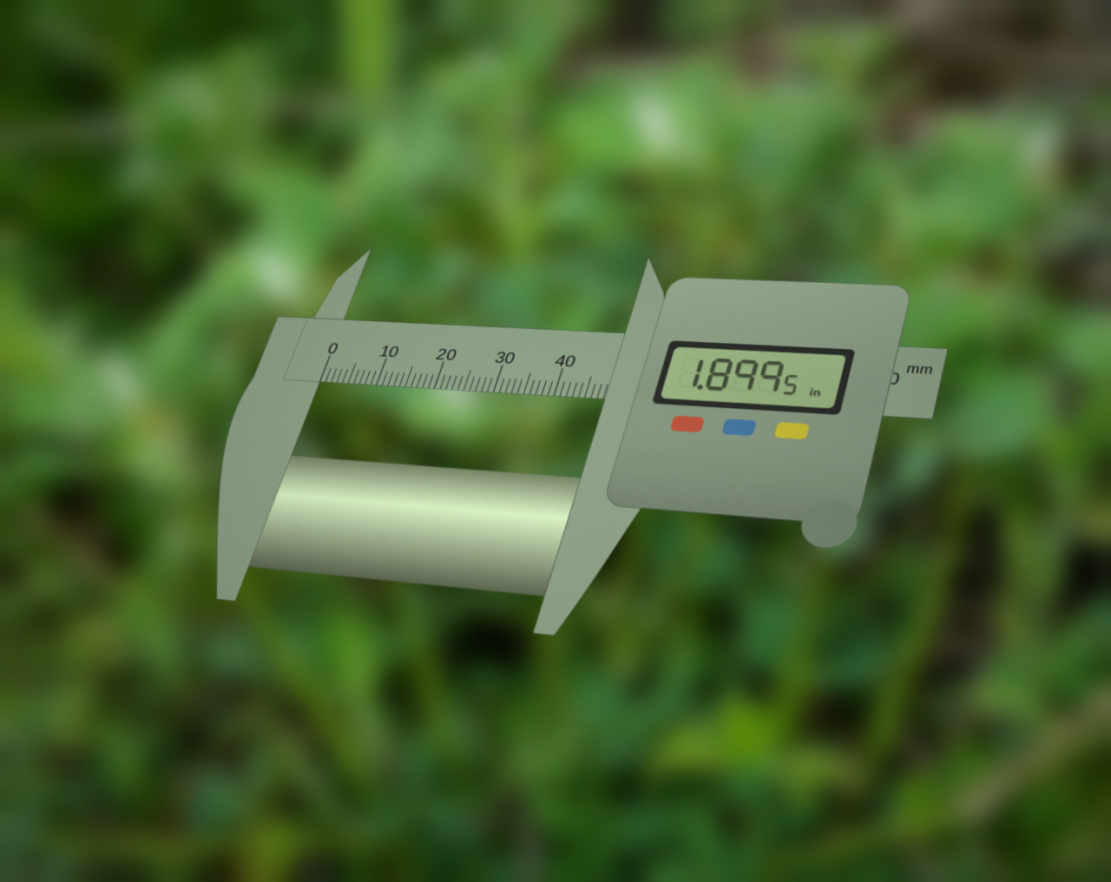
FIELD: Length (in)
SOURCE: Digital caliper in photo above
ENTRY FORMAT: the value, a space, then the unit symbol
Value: 1.8995 in
